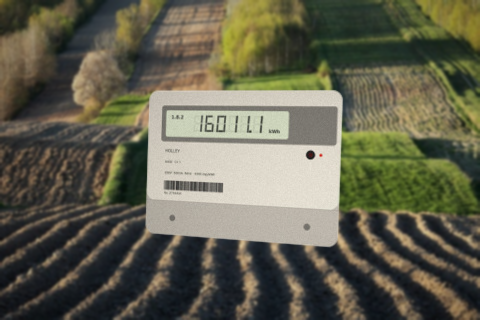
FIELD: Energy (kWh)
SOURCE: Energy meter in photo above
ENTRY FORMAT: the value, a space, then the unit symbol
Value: 16011.1 kWh
